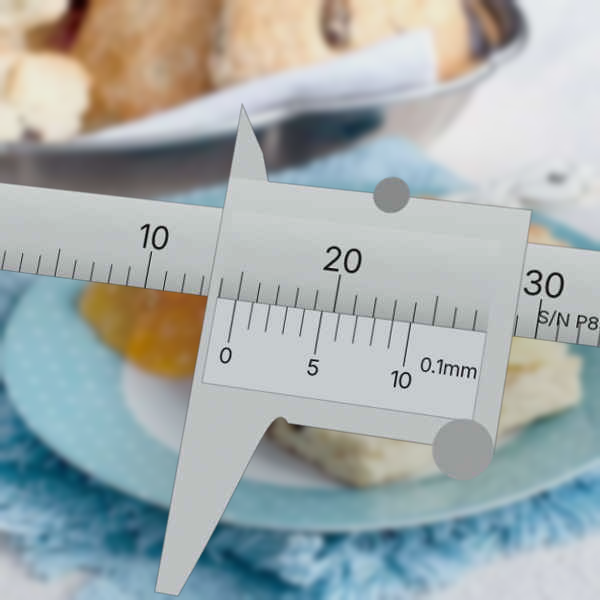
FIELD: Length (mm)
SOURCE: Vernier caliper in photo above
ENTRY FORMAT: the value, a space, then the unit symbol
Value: 14.9 mm
